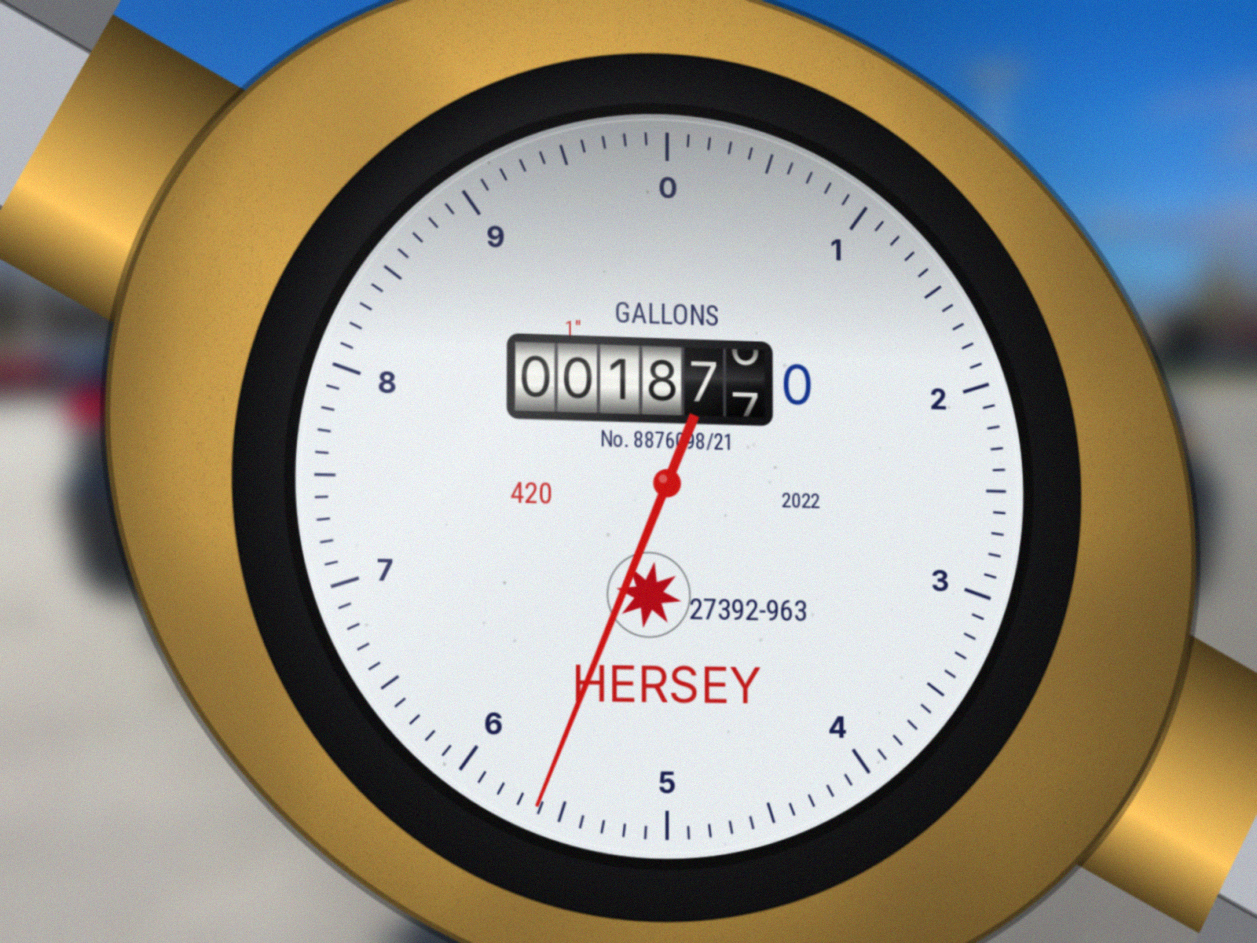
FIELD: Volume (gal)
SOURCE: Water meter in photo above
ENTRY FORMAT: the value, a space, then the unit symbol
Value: 18765.6 gal
